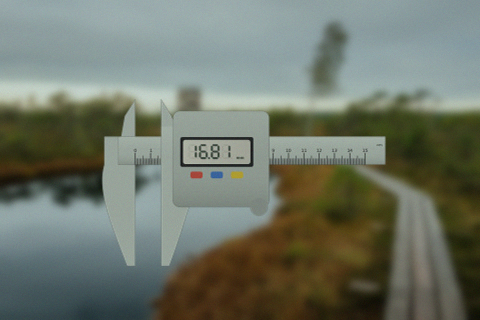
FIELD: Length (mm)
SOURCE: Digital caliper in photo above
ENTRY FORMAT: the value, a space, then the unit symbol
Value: 16.81 mm
